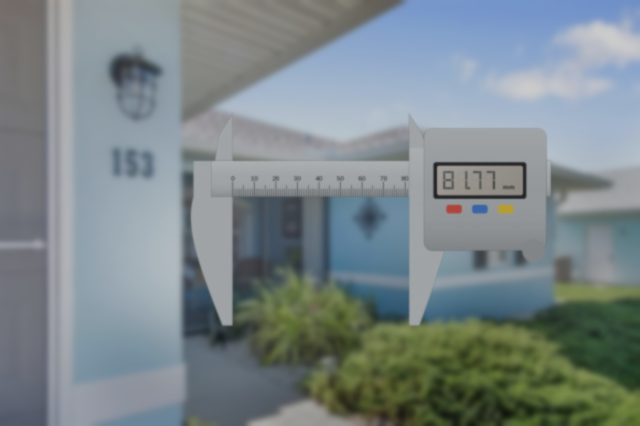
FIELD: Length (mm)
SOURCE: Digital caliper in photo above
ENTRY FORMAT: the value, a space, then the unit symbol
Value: 81.77 mm
